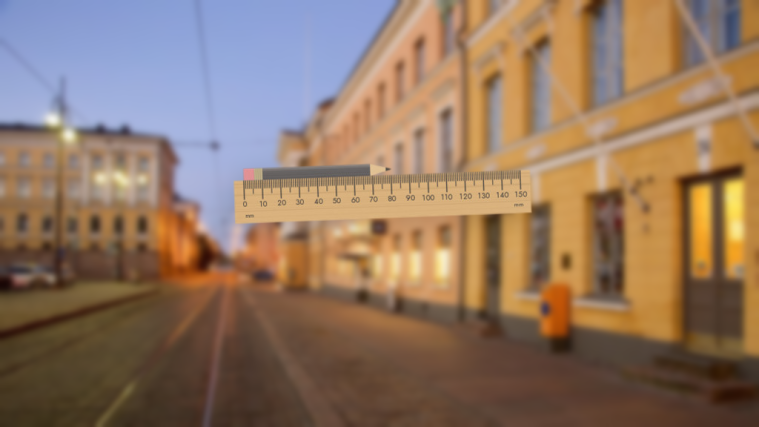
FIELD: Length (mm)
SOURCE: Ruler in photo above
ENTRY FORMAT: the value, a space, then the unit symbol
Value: 80 mm
